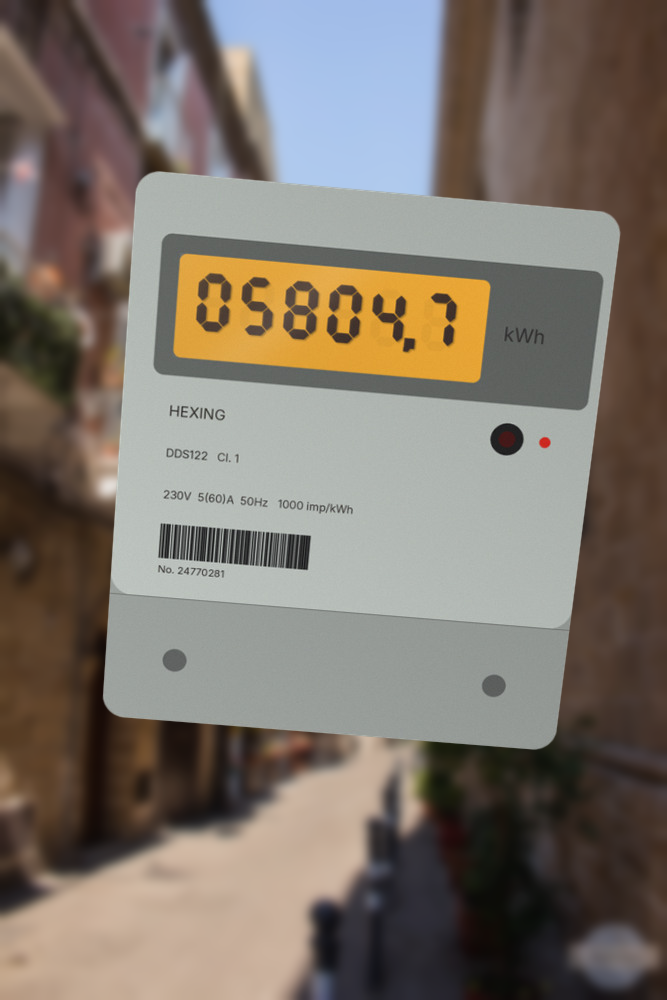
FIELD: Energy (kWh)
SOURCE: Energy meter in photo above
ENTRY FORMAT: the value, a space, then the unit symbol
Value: 5804.7 kWh
